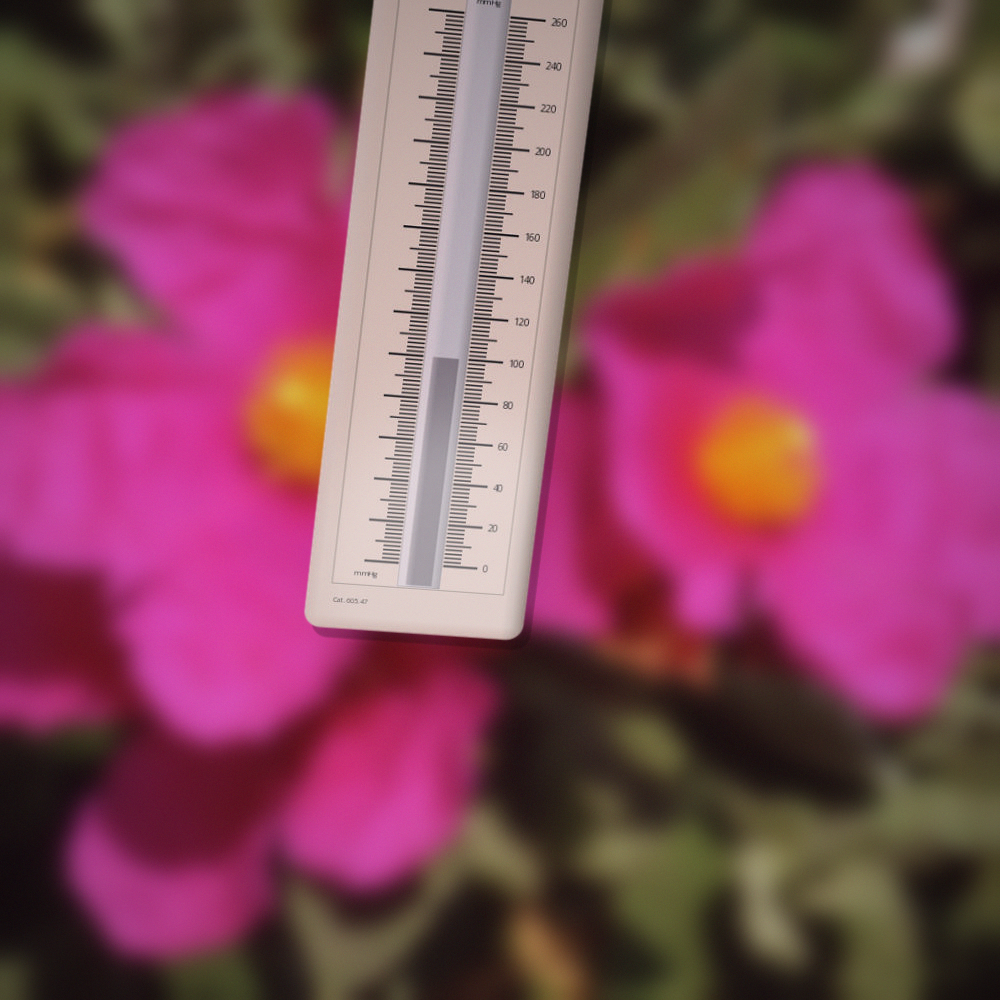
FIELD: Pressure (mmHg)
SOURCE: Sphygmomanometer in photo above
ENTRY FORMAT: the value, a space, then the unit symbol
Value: 100 mmHg
